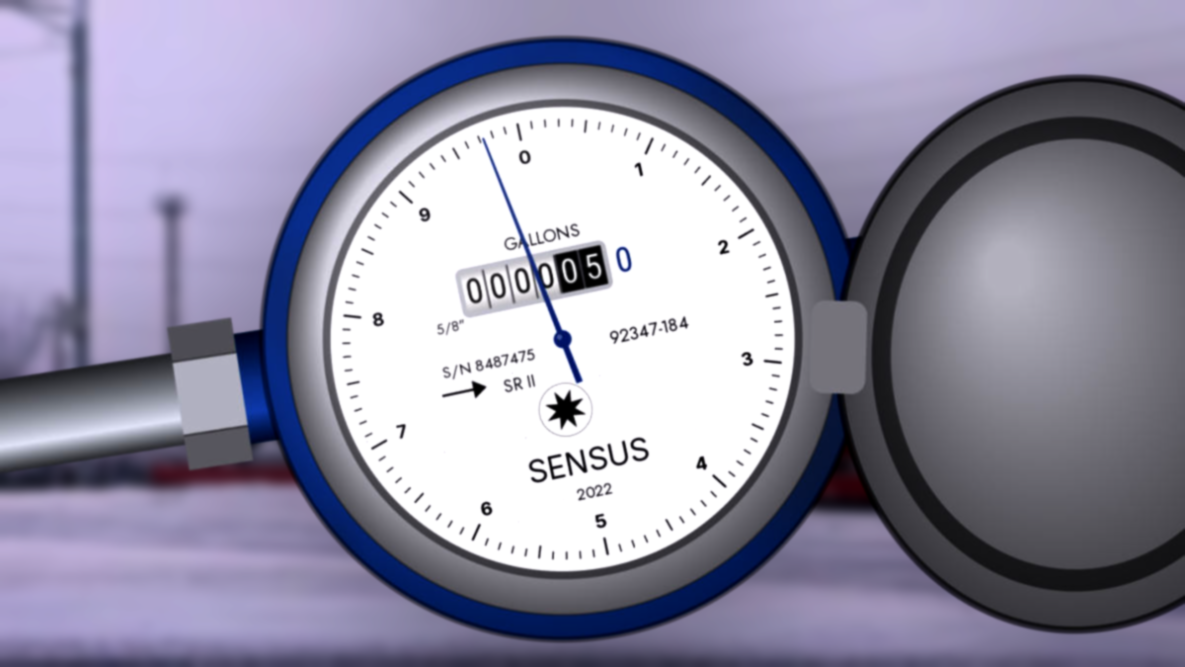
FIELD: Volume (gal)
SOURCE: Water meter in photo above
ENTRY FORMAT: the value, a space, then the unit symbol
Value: 49.7 gal
